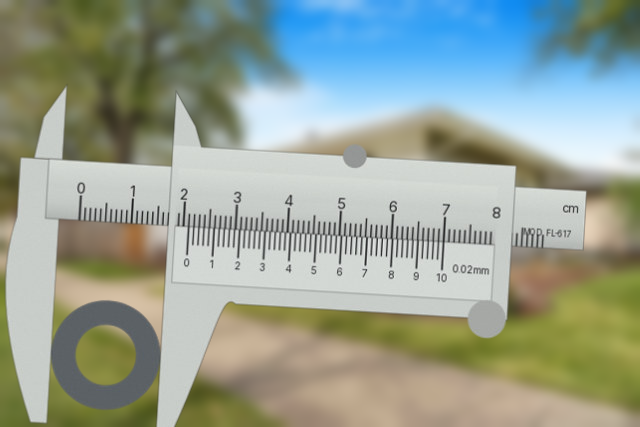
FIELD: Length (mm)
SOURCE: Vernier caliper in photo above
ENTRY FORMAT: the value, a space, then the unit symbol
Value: 21.0 mm
